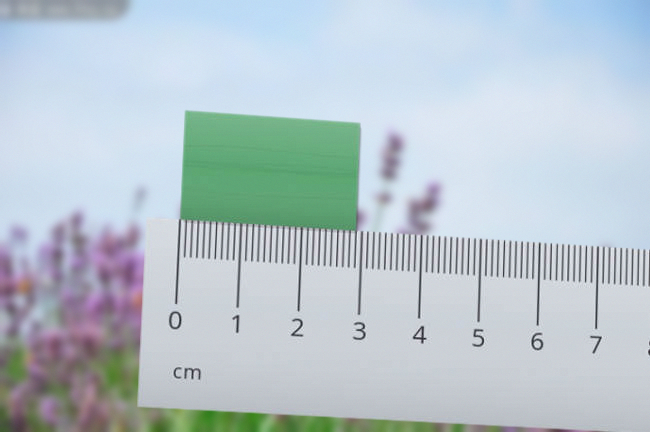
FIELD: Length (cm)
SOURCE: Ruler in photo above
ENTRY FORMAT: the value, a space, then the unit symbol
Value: 2.9 cm
